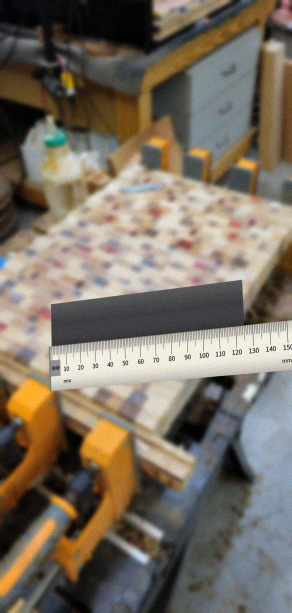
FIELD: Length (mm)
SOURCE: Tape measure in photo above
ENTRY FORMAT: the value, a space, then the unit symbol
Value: 125 mm
